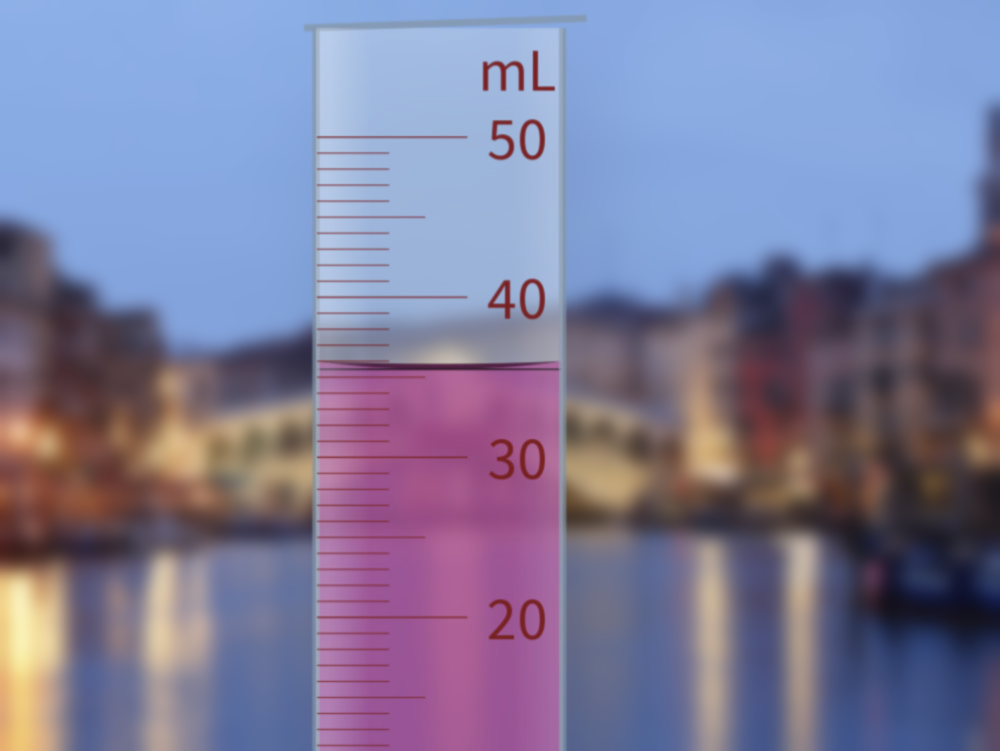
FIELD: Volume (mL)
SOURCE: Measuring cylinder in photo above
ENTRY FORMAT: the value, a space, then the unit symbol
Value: 35.5 mL
